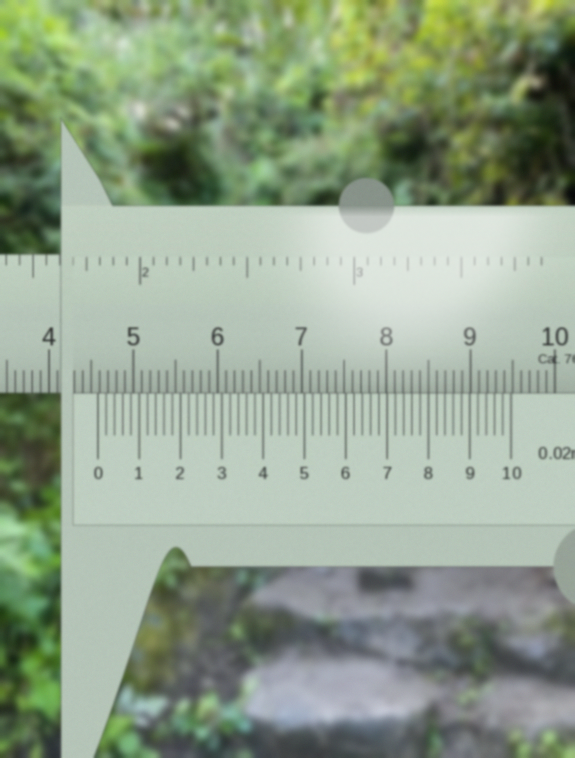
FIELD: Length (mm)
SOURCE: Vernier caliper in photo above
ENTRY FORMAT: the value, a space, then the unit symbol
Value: 45.8 mm
